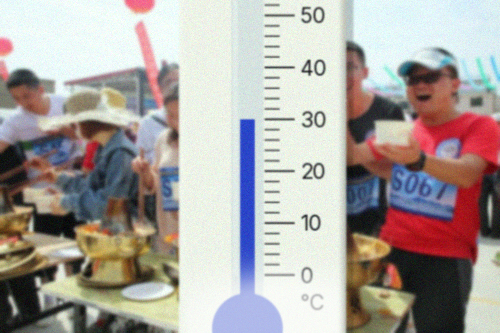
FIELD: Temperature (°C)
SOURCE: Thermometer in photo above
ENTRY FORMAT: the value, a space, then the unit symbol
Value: 30 °C
